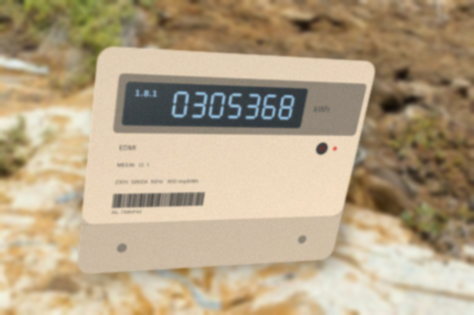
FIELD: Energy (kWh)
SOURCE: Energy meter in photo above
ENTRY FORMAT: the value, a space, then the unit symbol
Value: 305368 kWh
